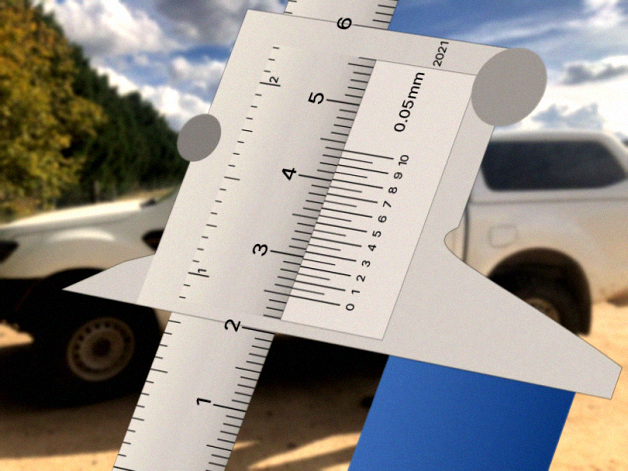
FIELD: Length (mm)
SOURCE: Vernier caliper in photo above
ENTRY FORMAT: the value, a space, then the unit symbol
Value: 25.0 mm
